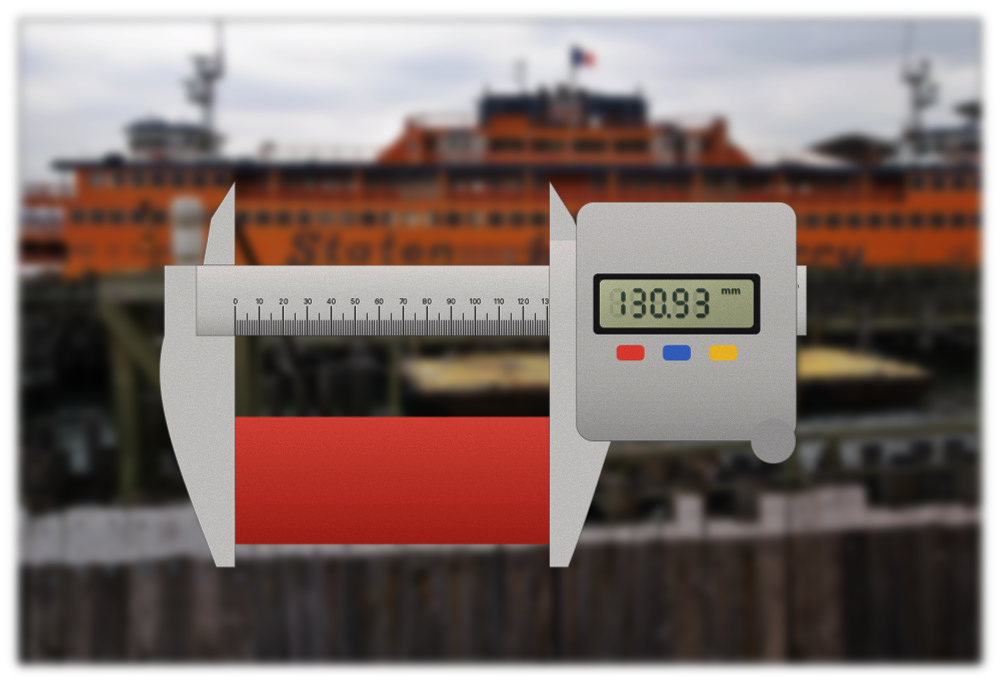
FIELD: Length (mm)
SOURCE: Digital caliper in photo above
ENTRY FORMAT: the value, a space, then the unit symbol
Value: 130.93 mm
